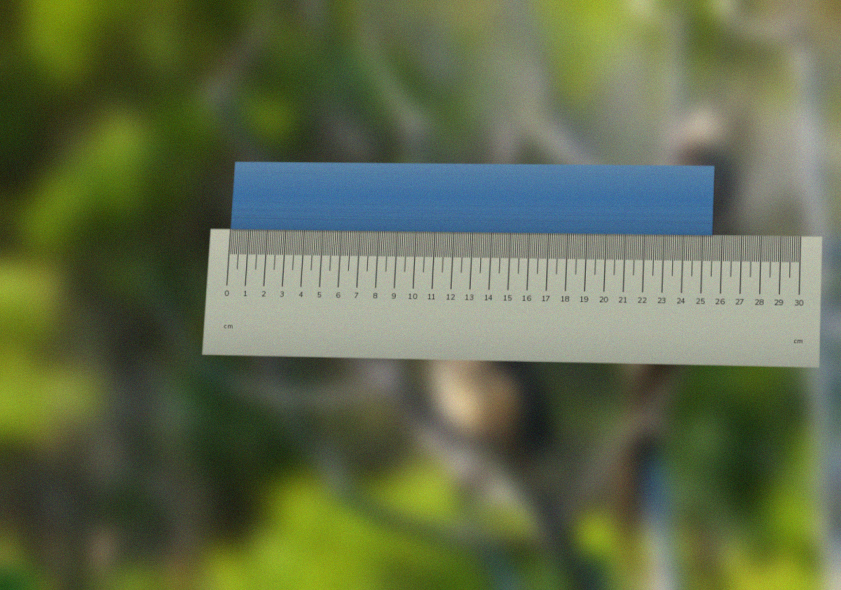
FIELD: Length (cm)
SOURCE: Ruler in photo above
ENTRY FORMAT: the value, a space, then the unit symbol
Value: 25.5 cm
